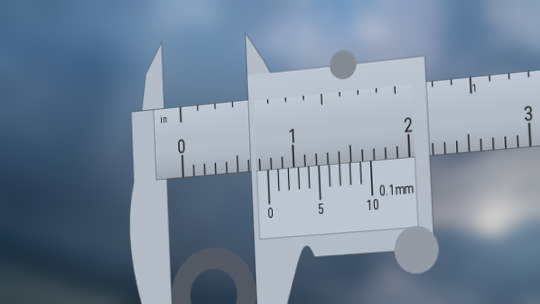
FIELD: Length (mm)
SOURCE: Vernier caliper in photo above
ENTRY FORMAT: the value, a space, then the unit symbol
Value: 7.7 mm
